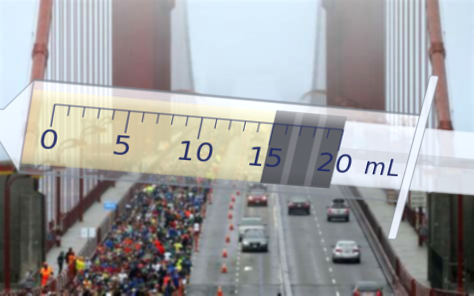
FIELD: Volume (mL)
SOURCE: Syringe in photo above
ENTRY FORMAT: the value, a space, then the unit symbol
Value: 15 mL
